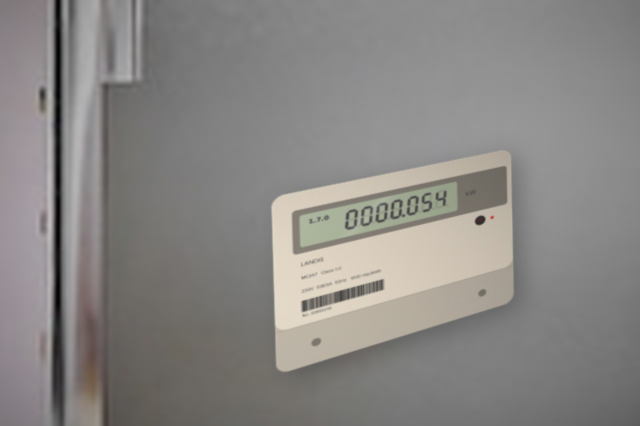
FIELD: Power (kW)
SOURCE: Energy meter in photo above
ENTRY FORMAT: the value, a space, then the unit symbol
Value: 0.054 kW
